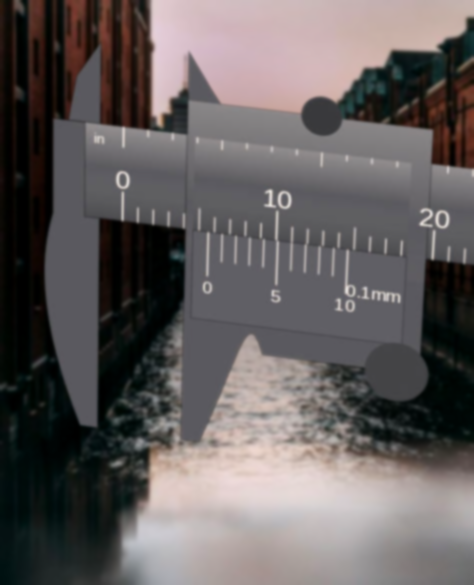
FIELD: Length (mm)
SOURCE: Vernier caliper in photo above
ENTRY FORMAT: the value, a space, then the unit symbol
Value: 5.6 mm
